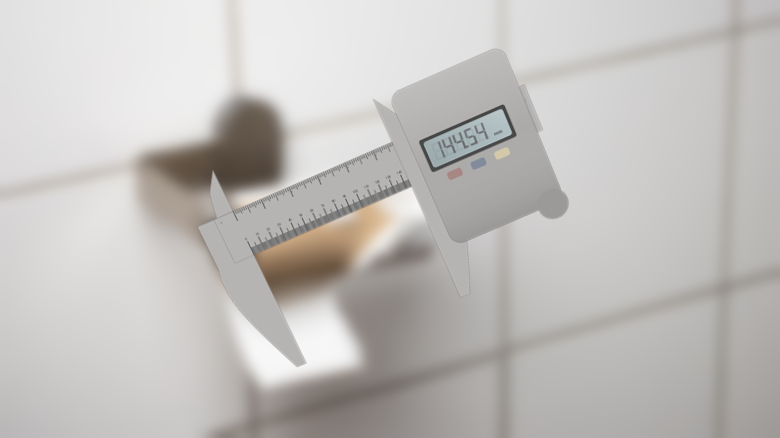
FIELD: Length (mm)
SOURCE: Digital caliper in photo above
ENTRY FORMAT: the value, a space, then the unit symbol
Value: 144.54 mm
